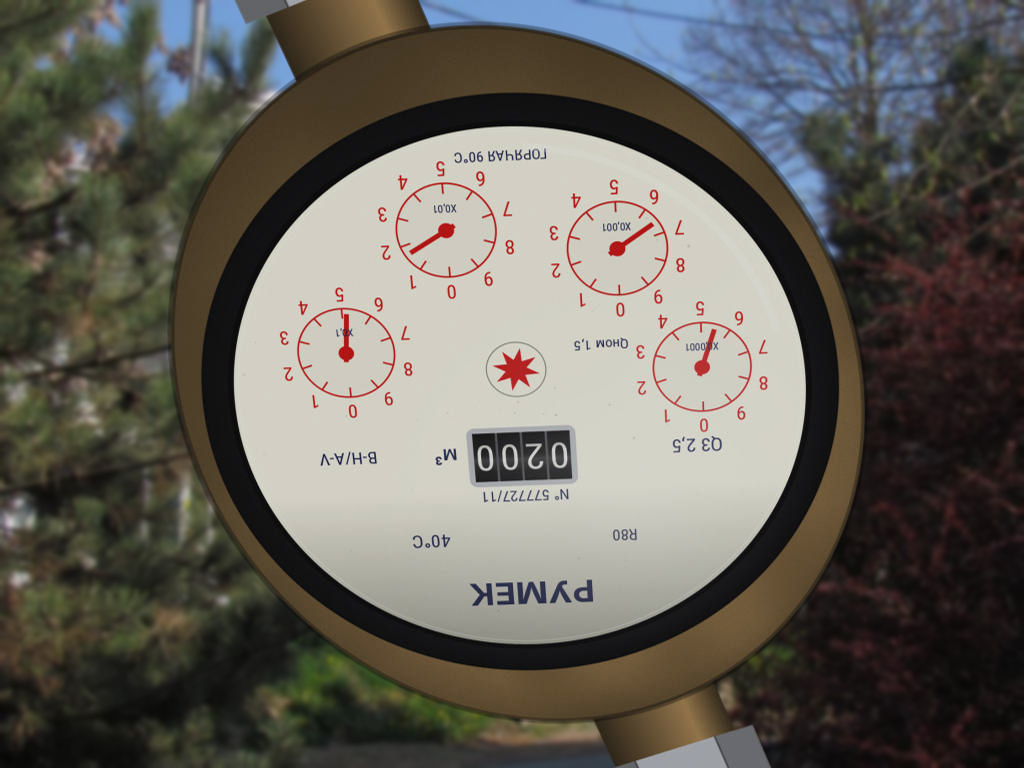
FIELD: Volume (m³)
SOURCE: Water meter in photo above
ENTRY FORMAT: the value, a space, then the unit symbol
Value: 200.5165 m³
